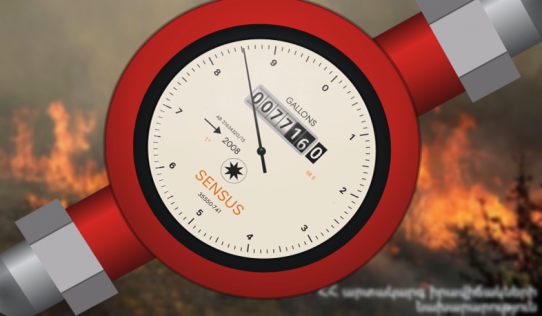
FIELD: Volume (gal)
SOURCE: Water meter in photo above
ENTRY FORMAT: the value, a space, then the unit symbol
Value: 77158.5 gal
